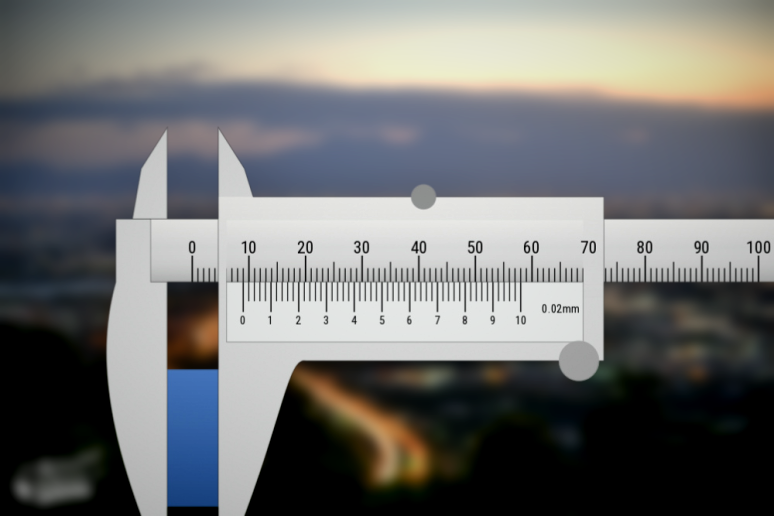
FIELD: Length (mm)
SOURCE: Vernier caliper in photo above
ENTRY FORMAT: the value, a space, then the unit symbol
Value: 9.0 mm
